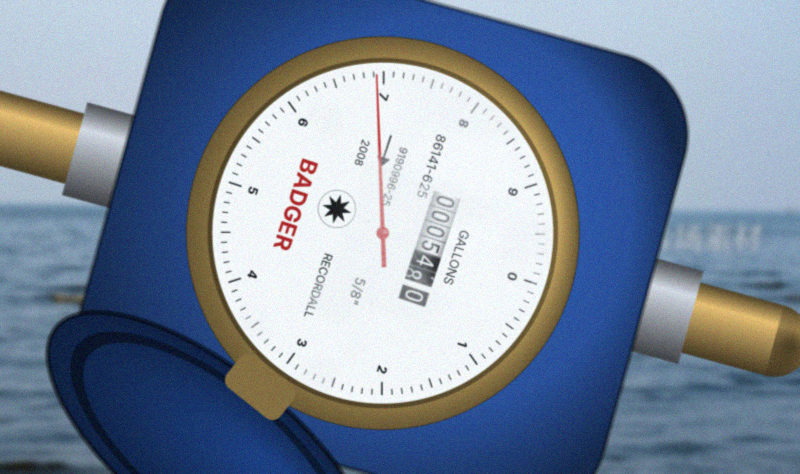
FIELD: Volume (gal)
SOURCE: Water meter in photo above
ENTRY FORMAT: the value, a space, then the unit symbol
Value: 5476.9 gal
